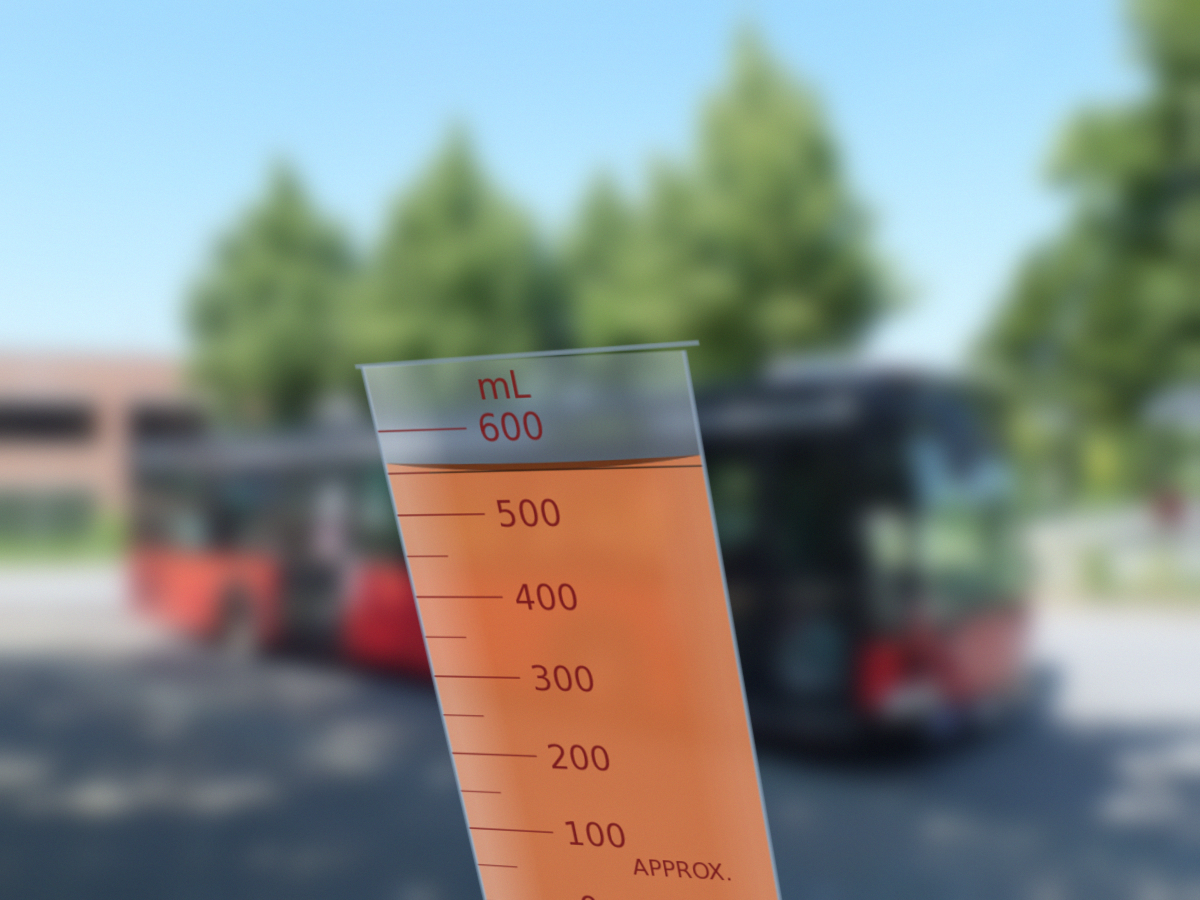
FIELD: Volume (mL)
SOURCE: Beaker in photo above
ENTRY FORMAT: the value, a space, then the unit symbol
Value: 550 mL
